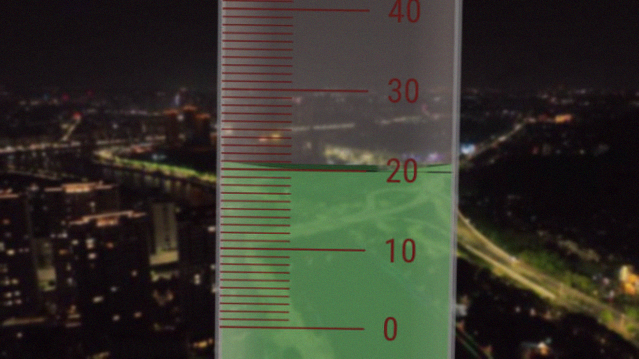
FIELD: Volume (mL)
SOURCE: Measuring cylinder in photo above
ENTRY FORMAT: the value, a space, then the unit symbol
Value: 20 mL
